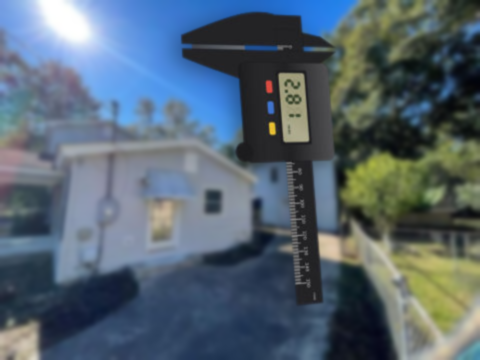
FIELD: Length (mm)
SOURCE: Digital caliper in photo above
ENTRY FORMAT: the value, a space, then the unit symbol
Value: 2.81 mm
